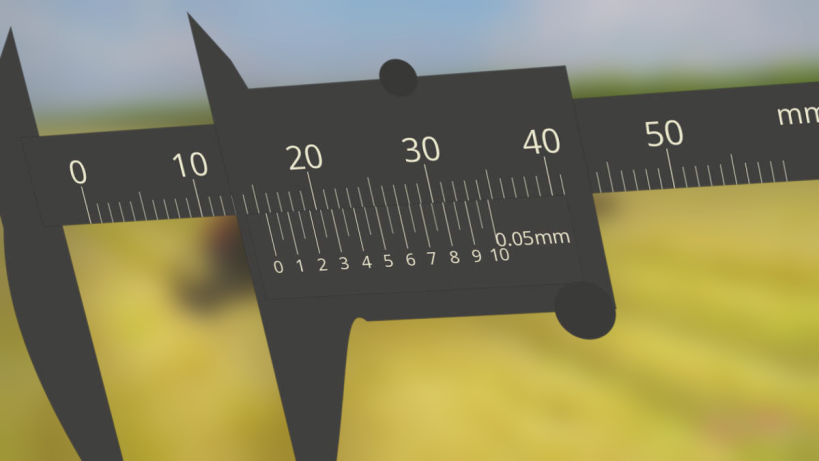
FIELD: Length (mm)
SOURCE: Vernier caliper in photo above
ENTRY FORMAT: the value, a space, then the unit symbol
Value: 15.6 mm
